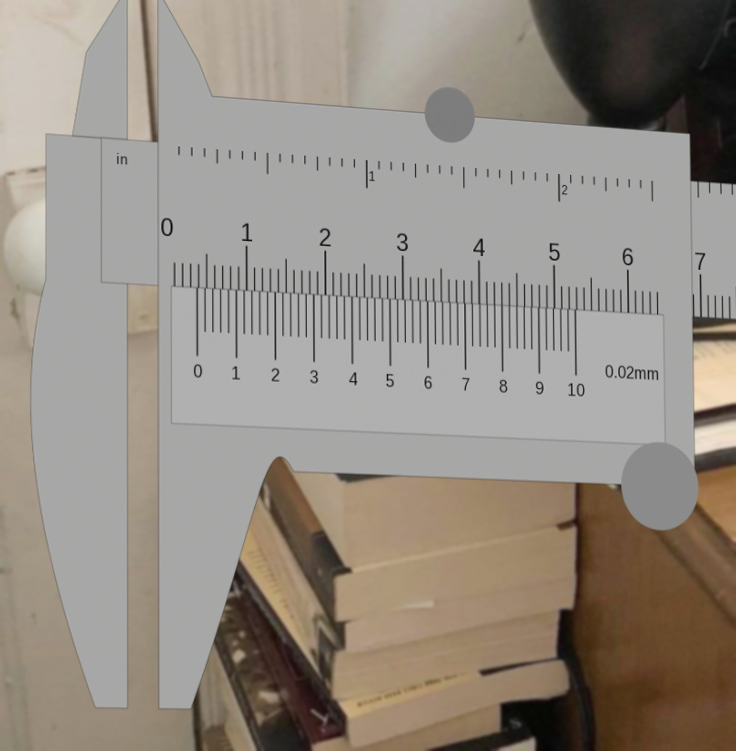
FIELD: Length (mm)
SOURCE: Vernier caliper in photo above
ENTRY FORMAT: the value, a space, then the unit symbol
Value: 3.8 mm
